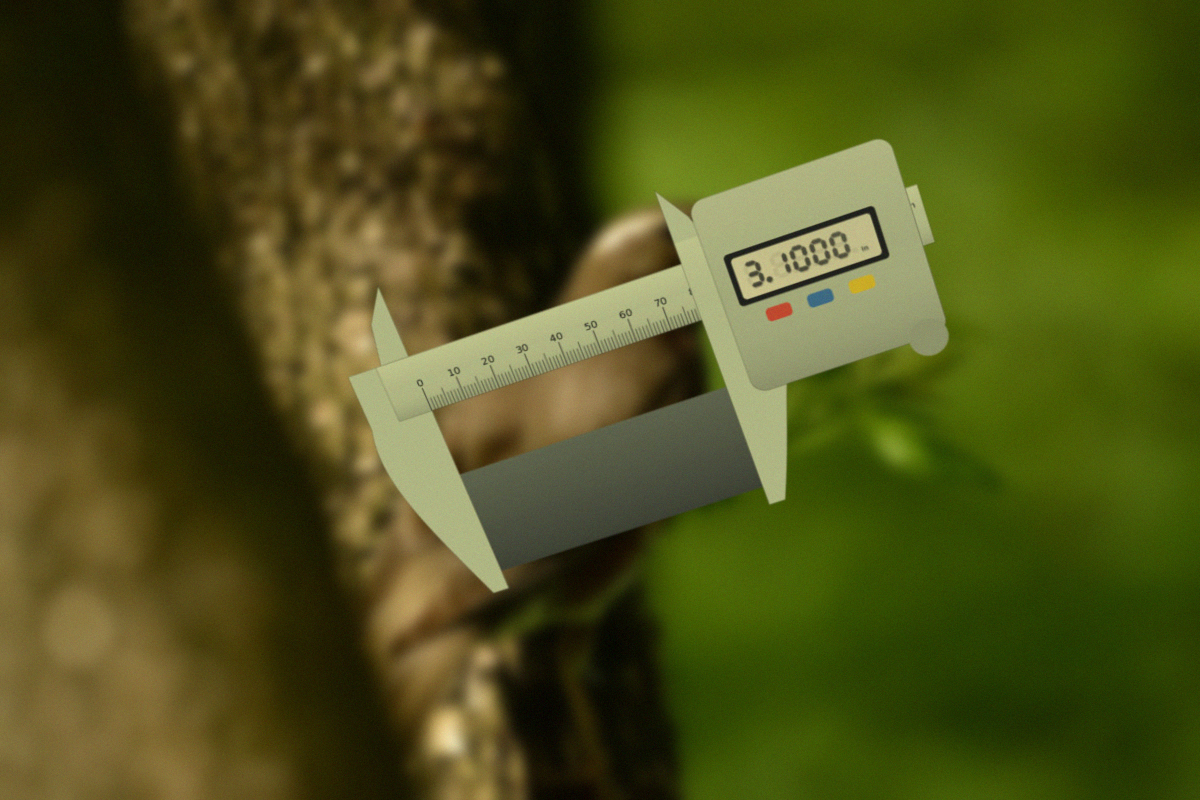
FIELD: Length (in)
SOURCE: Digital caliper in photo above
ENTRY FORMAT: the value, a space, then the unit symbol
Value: 3.1000 in
